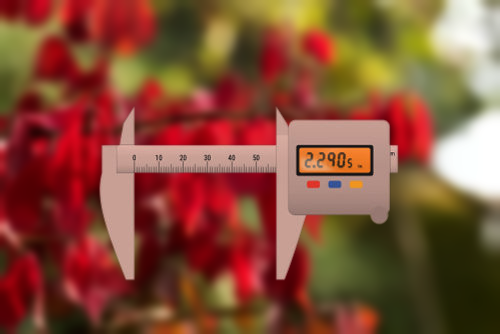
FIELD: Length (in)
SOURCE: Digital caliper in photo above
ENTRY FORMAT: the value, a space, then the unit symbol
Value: 2.2905 in
